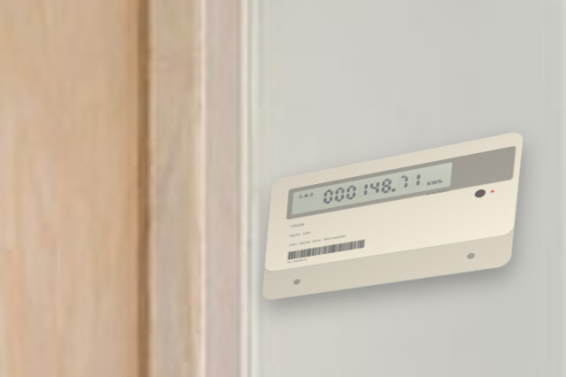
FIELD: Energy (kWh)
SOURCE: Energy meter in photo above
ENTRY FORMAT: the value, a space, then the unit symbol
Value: 148.71 kWh
